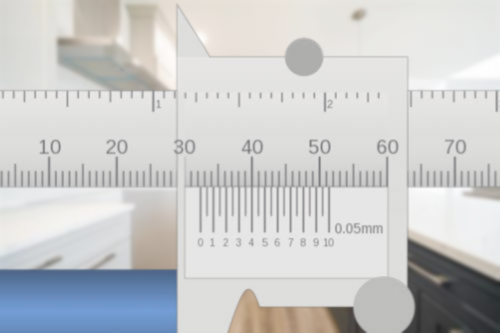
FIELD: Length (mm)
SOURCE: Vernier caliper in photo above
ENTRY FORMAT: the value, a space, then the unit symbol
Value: 32.4 mm
